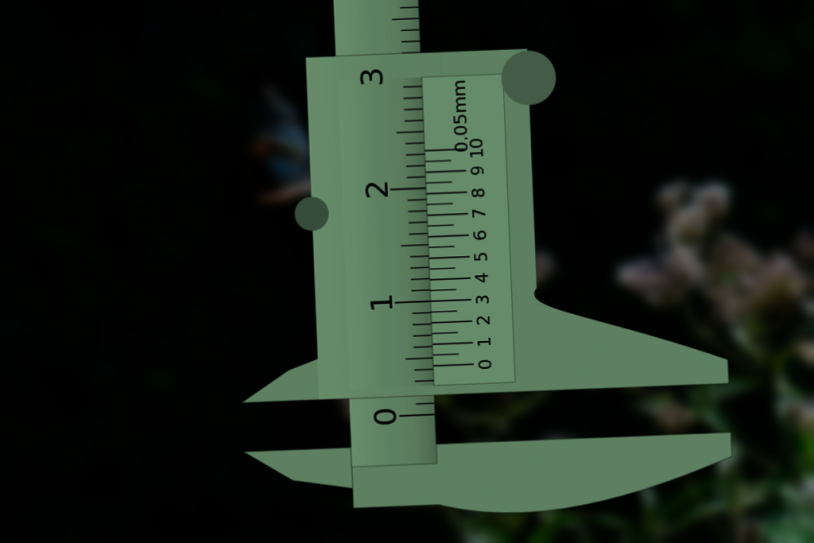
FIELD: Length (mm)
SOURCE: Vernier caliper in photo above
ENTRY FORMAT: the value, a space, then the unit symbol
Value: 4.3 mm
